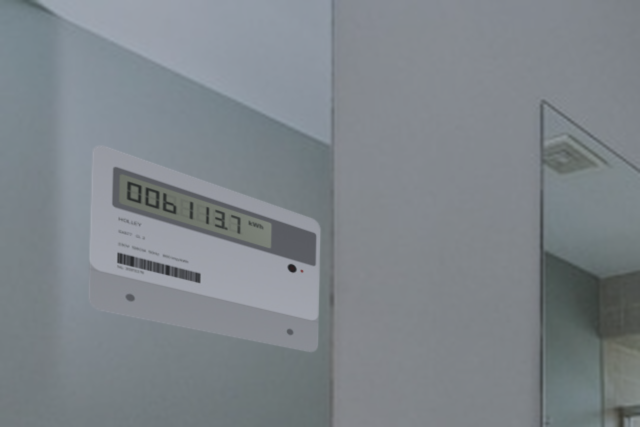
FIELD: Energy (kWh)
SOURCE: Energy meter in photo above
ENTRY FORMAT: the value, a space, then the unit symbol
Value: 6113.7 kWh
